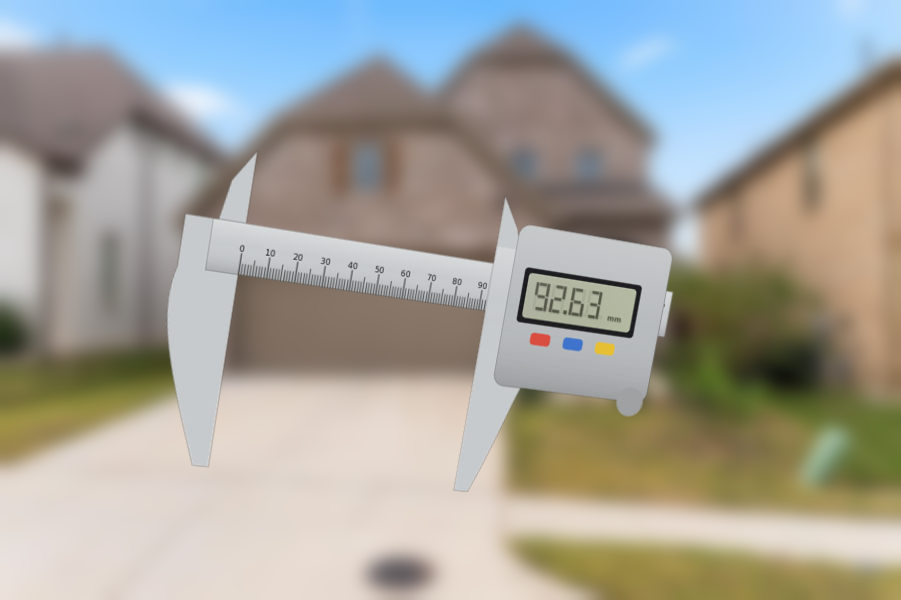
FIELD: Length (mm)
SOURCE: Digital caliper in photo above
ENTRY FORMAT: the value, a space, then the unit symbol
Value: 92.63 mm
